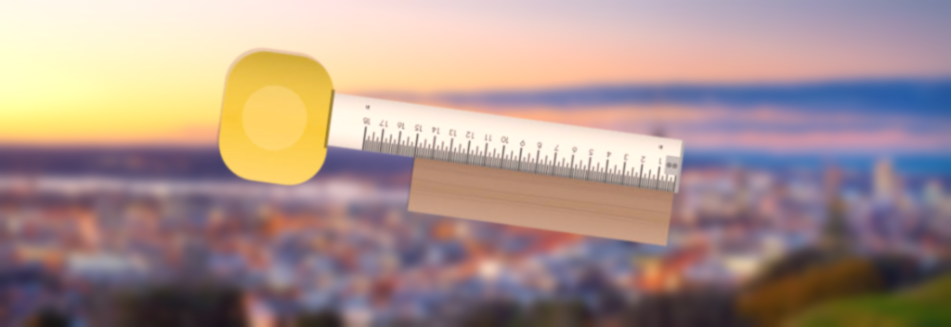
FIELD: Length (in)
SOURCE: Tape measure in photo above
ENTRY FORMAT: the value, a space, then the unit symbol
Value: 15 in
